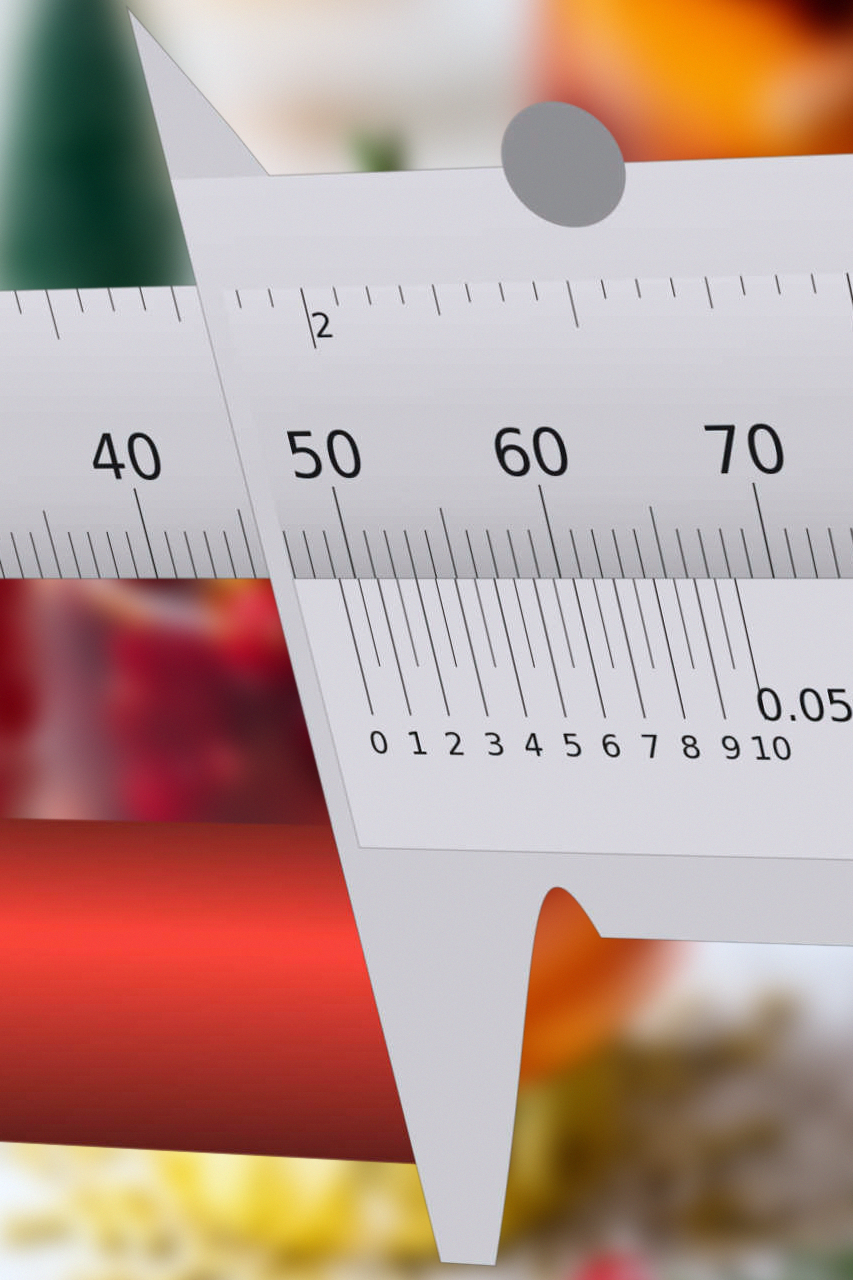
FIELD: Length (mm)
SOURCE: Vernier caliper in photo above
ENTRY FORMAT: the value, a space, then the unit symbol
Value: 49.2 mm
